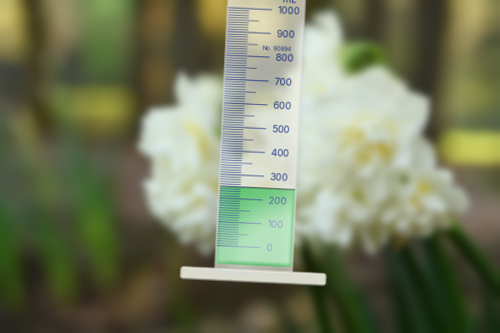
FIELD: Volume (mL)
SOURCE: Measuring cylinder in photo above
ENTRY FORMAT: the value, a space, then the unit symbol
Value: 250 mL
